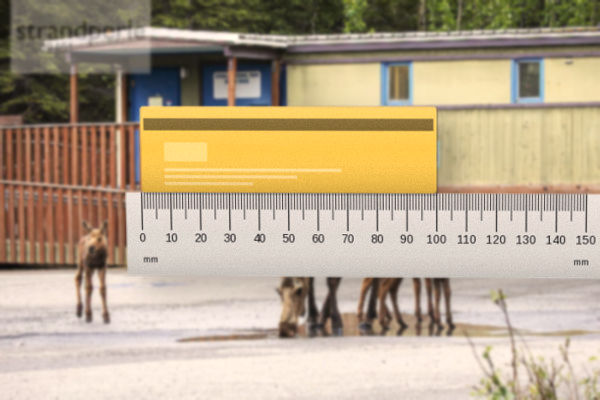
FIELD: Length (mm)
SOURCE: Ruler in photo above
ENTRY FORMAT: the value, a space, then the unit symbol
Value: 100 mm
